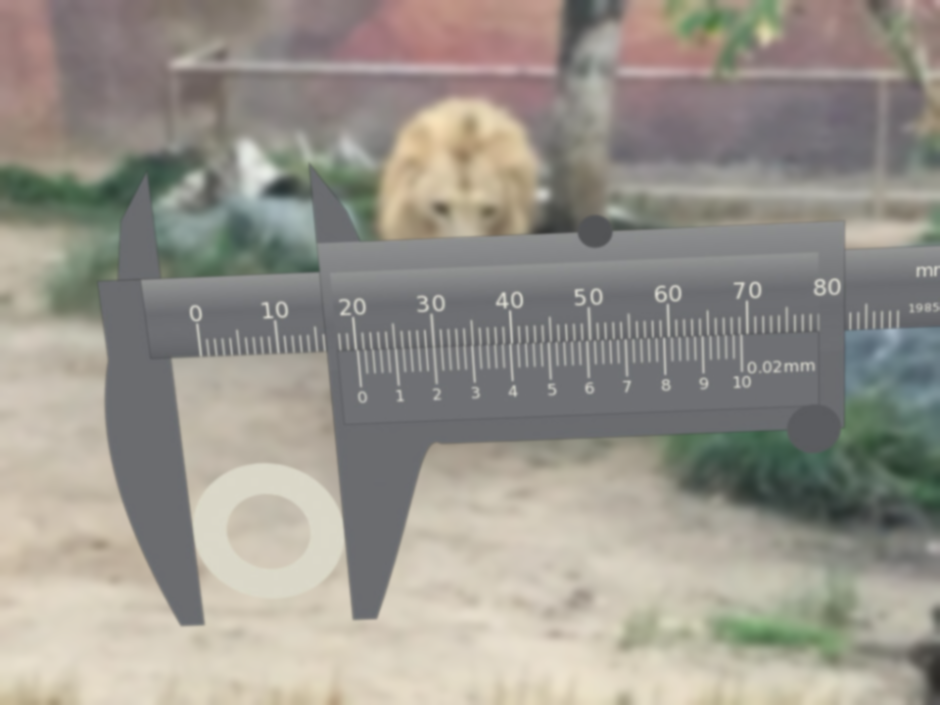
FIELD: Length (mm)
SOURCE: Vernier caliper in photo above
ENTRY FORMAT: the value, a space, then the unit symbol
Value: 20.2 mm
